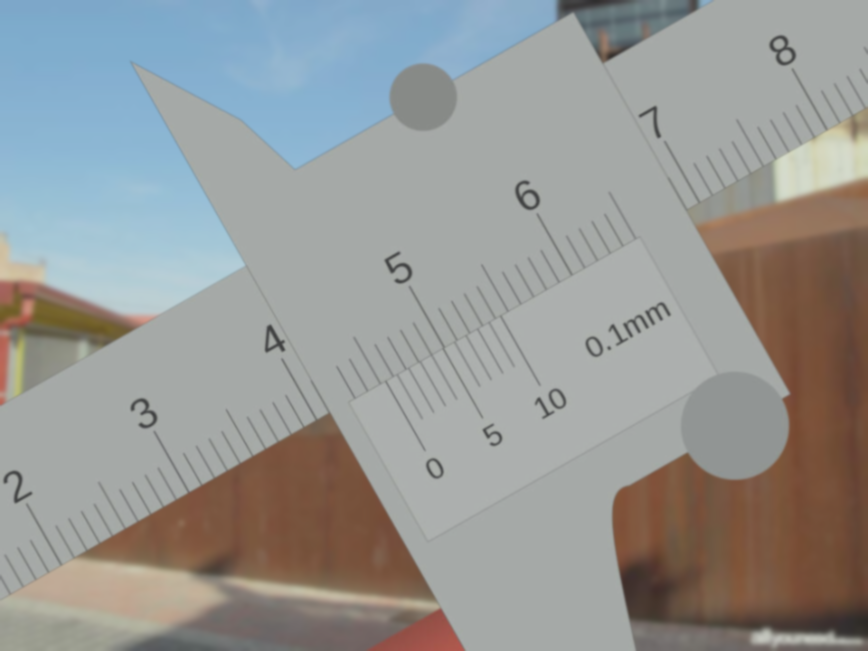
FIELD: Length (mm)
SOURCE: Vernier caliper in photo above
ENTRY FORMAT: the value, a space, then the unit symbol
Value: 45.4 mm
